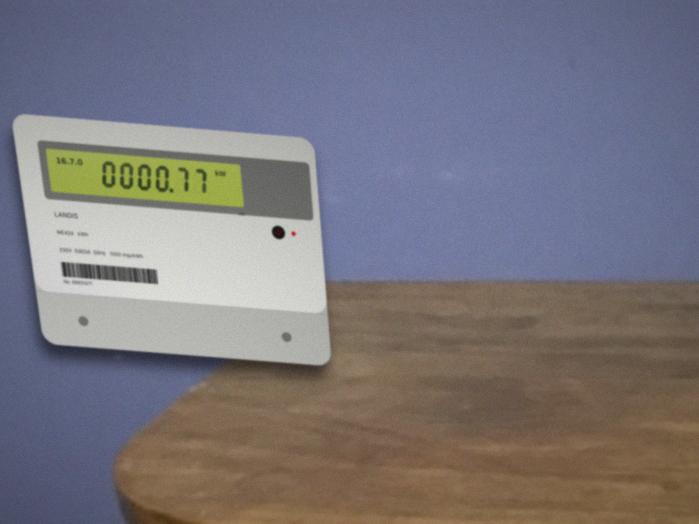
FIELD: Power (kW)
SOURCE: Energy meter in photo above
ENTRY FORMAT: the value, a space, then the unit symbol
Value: 0.77 kW
